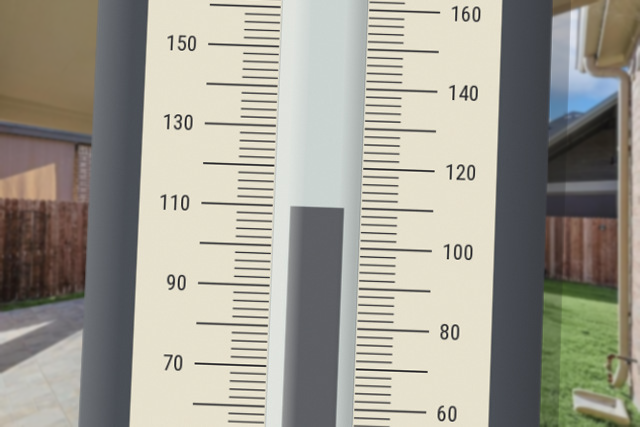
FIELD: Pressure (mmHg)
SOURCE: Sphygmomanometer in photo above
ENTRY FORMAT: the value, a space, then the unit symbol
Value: 110 mmHg
